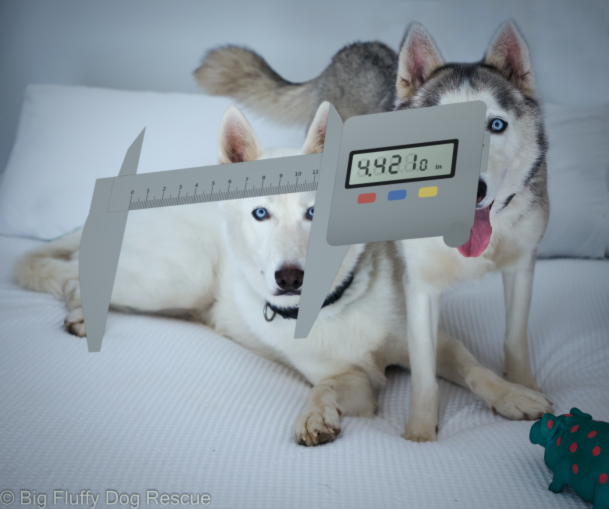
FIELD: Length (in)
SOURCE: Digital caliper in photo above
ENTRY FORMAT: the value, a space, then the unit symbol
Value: 4.4210 in
